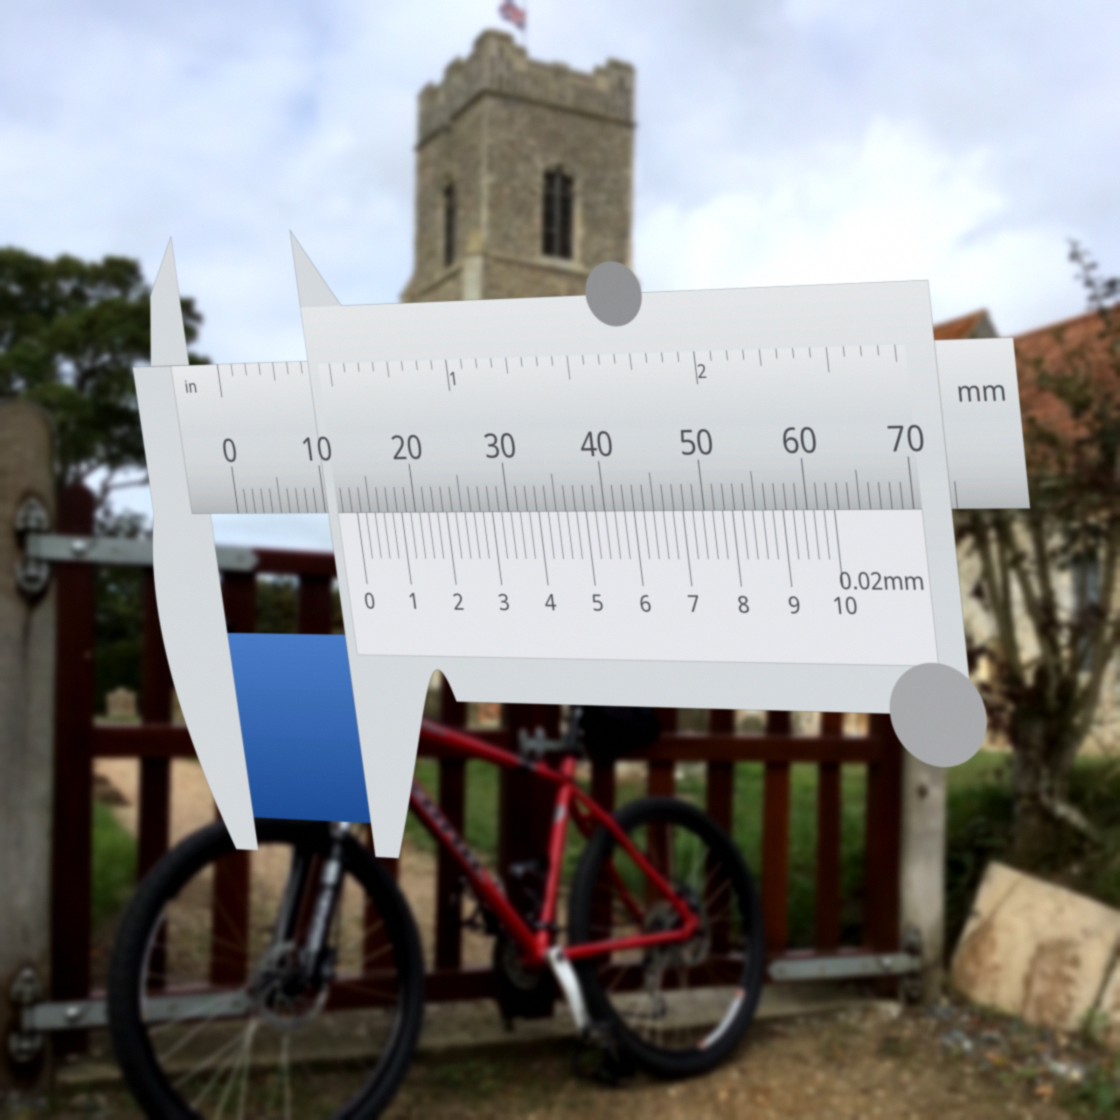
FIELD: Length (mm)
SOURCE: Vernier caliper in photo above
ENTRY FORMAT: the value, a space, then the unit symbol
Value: 13.6 mm
